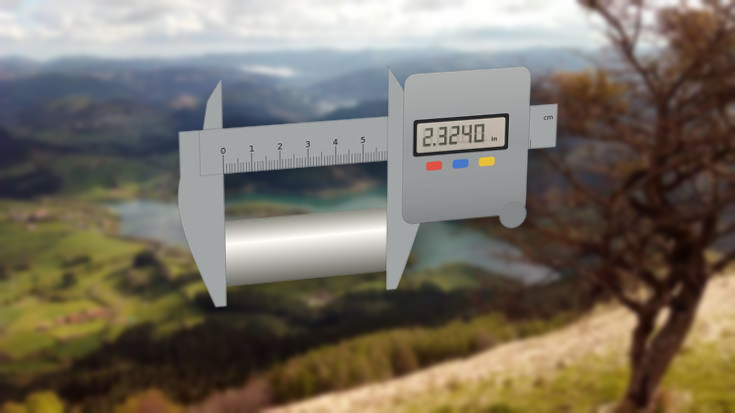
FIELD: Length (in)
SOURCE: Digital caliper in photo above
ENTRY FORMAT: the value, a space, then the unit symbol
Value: 2.3240 in
